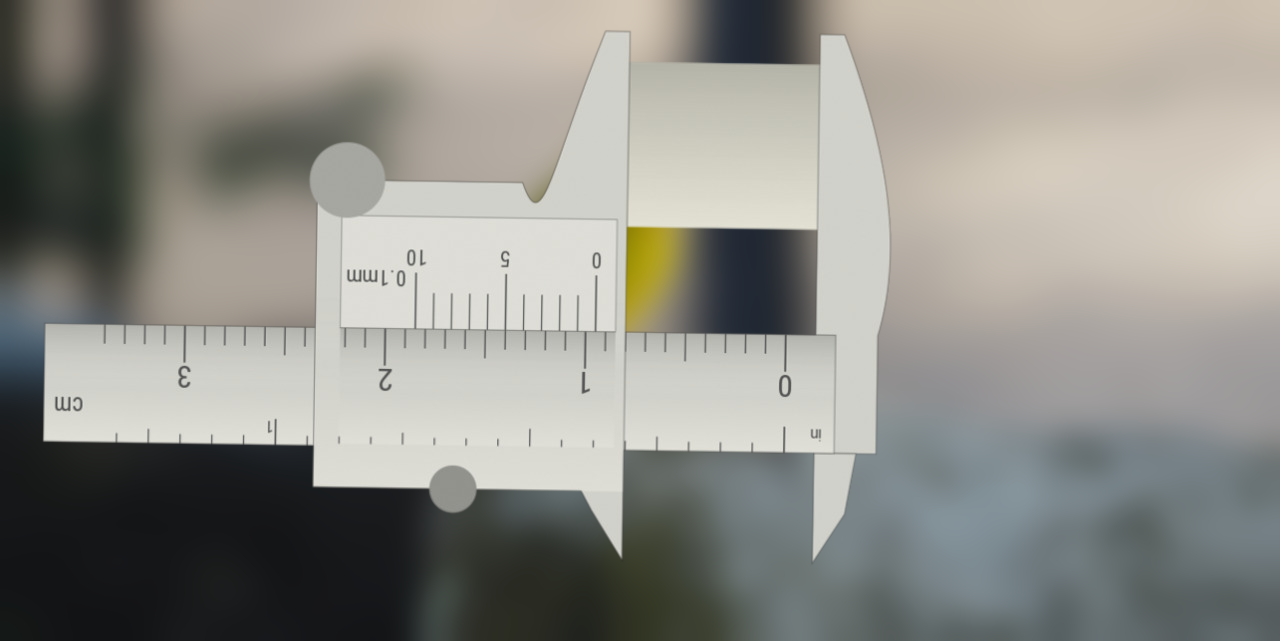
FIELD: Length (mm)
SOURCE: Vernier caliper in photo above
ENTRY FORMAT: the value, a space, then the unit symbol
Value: 9.5 mm
